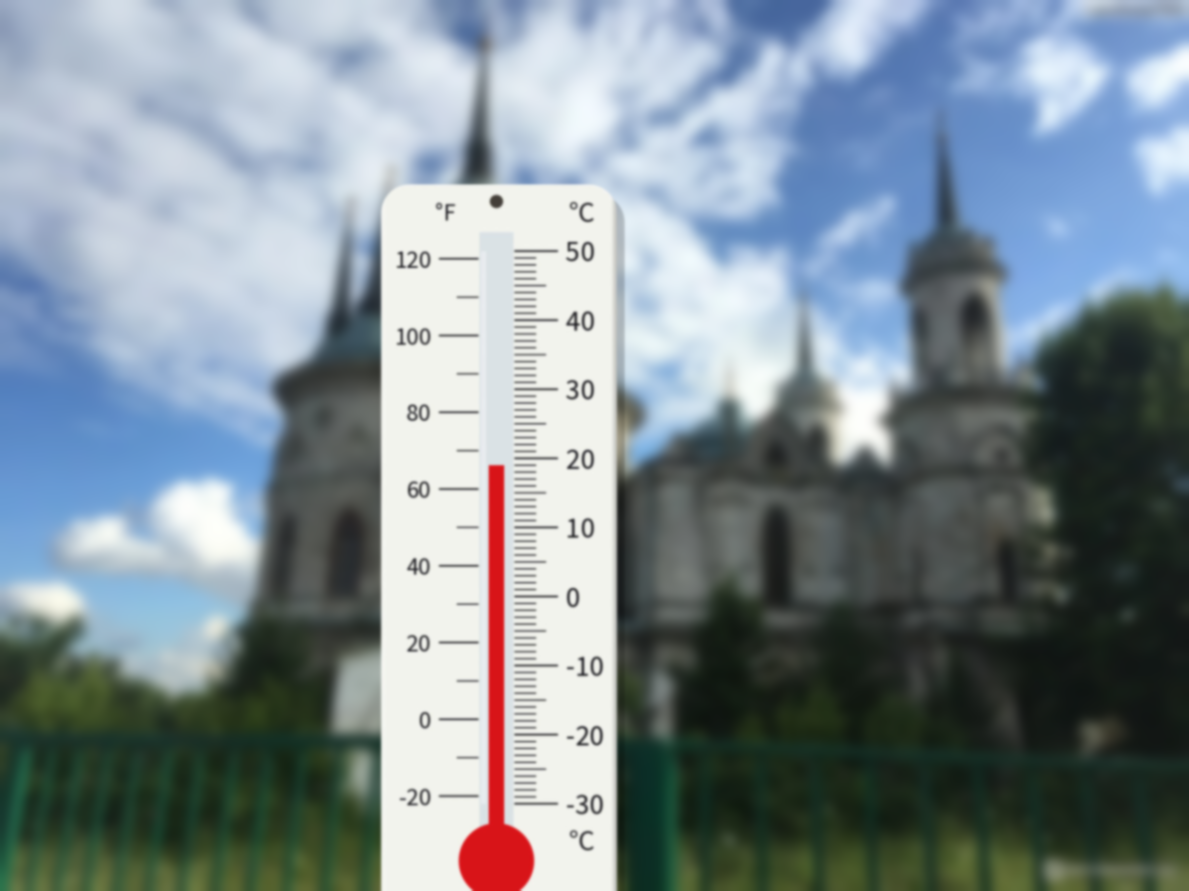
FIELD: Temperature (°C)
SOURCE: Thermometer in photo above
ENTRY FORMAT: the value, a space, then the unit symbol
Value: 19 °C
